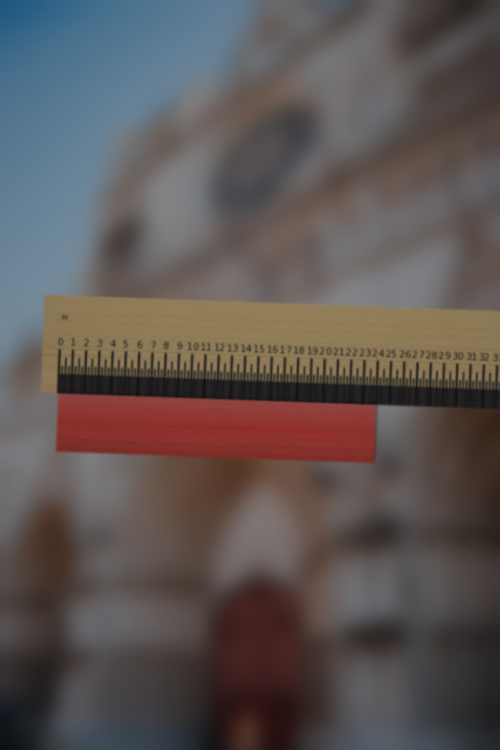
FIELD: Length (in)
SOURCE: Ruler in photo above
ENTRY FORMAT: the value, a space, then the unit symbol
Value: 24 in
